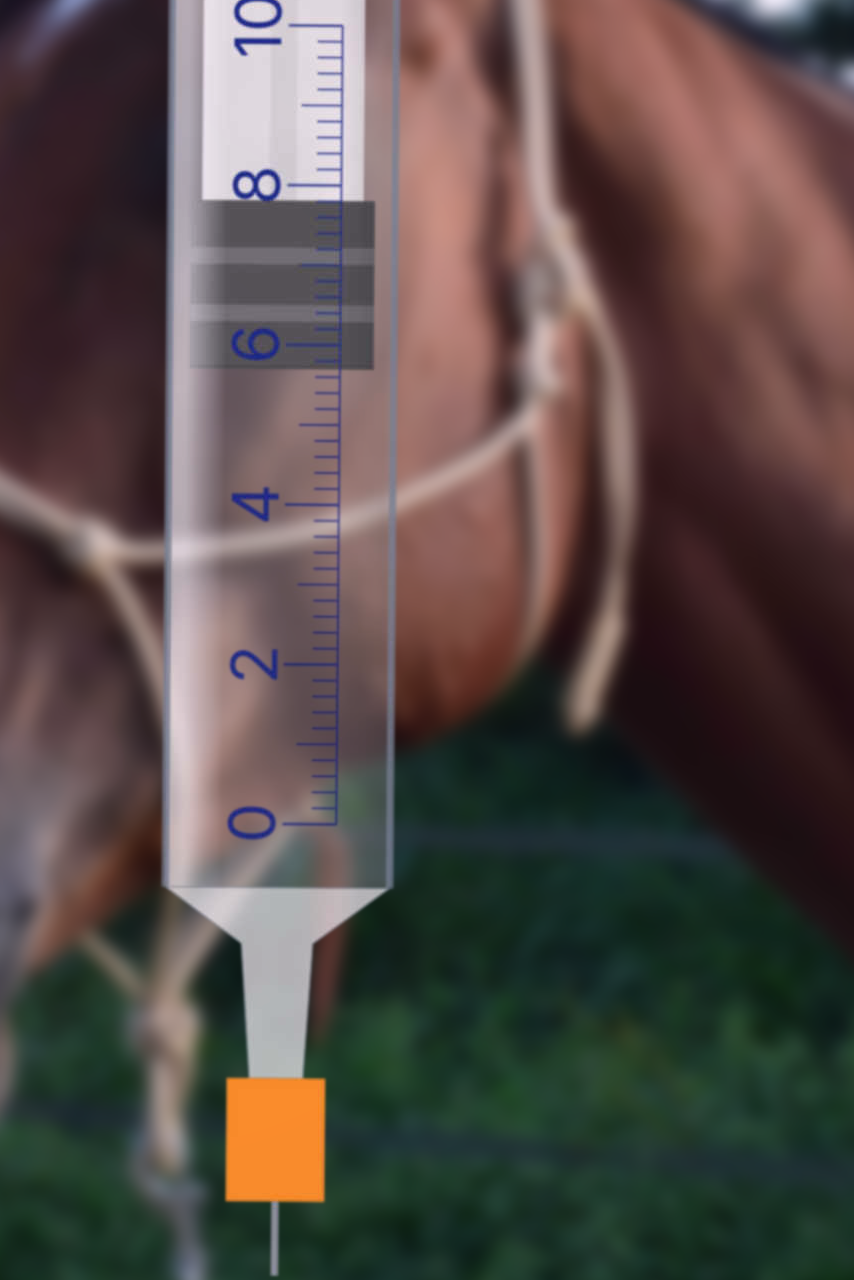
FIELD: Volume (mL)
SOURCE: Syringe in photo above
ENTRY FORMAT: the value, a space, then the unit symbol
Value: 5.7 mL
